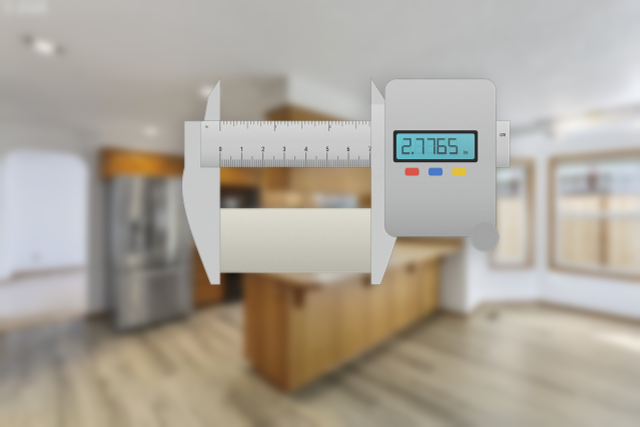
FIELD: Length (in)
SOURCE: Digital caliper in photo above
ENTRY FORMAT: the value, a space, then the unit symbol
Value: 2.7765 in
